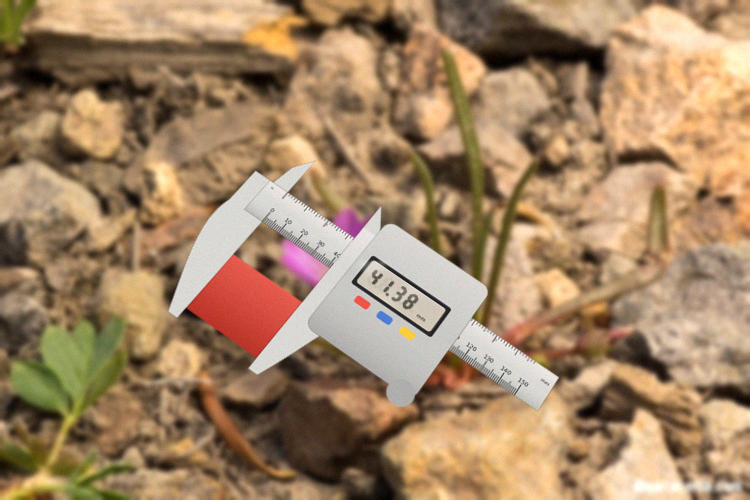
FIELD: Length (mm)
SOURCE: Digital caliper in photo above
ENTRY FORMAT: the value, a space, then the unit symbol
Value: 41.38 mm
